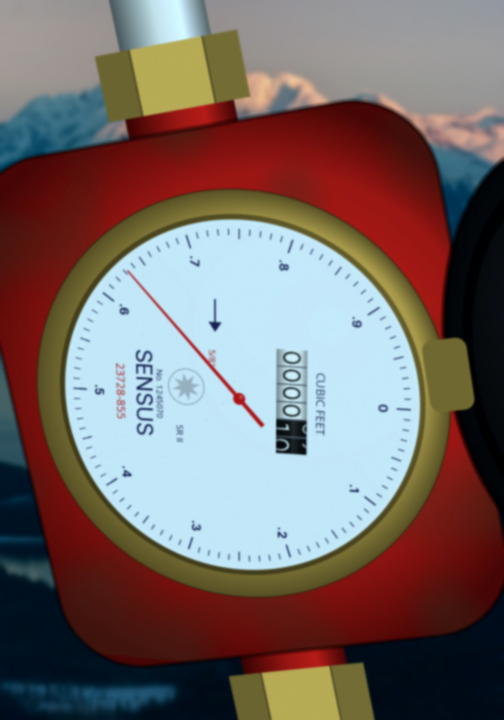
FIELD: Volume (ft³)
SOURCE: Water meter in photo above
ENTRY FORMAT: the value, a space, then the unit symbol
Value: 9.63 ft³
